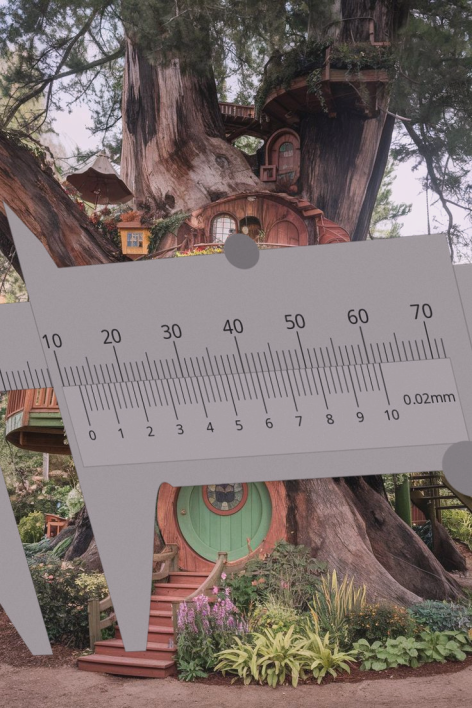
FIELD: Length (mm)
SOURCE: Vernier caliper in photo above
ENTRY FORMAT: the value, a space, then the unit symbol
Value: 12.6 mm
